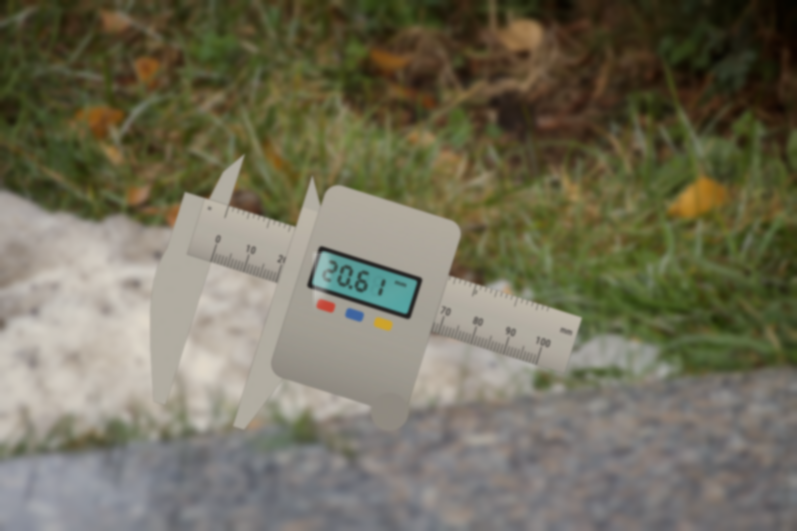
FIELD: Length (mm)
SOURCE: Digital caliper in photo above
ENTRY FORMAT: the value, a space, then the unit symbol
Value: 20.61 mm
